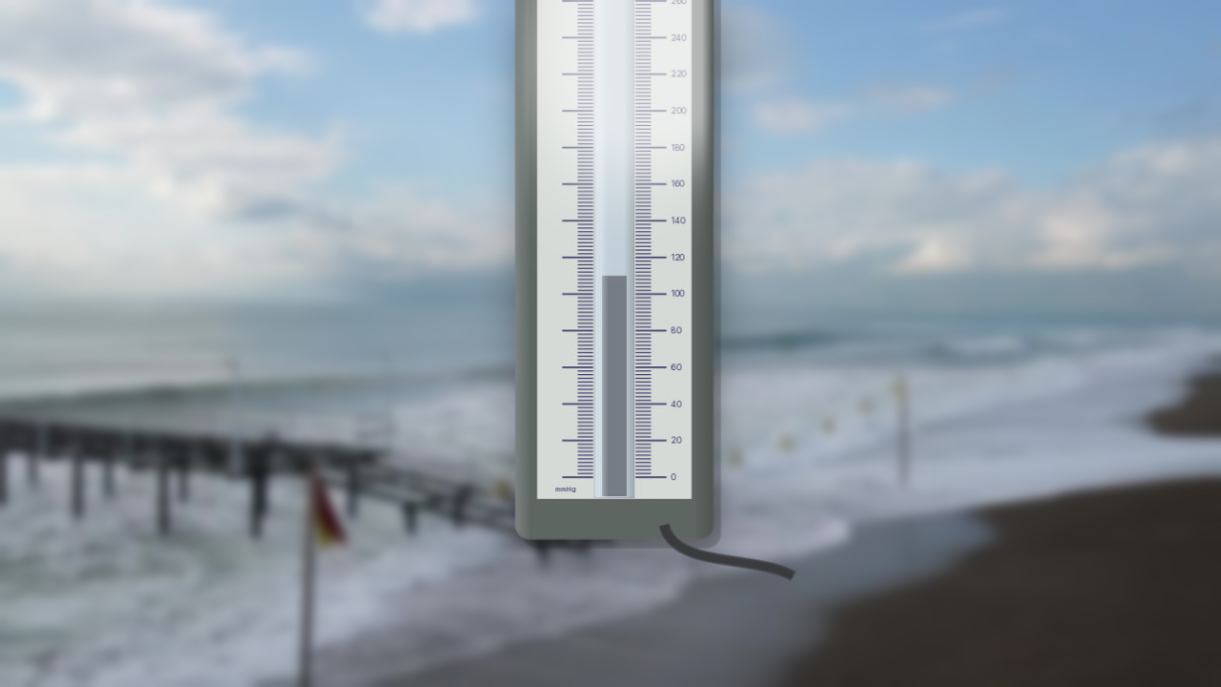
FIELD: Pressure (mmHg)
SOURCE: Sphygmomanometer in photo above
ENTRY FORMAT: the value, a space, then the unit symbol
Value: 110 mmHg
